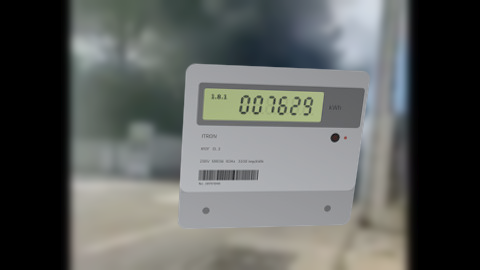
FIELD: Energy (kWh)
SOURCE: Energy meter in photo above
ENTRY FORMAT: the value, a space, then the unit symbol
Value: 7629 kWh
